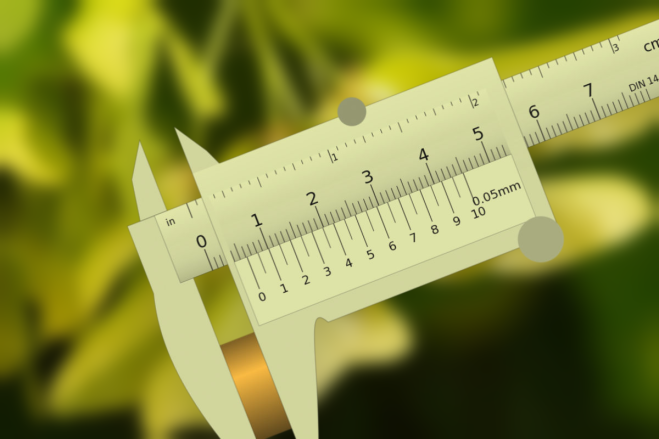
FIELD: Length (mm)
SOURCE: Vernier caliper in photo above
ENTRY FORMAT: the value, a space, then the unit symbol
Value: 6.2 mm
